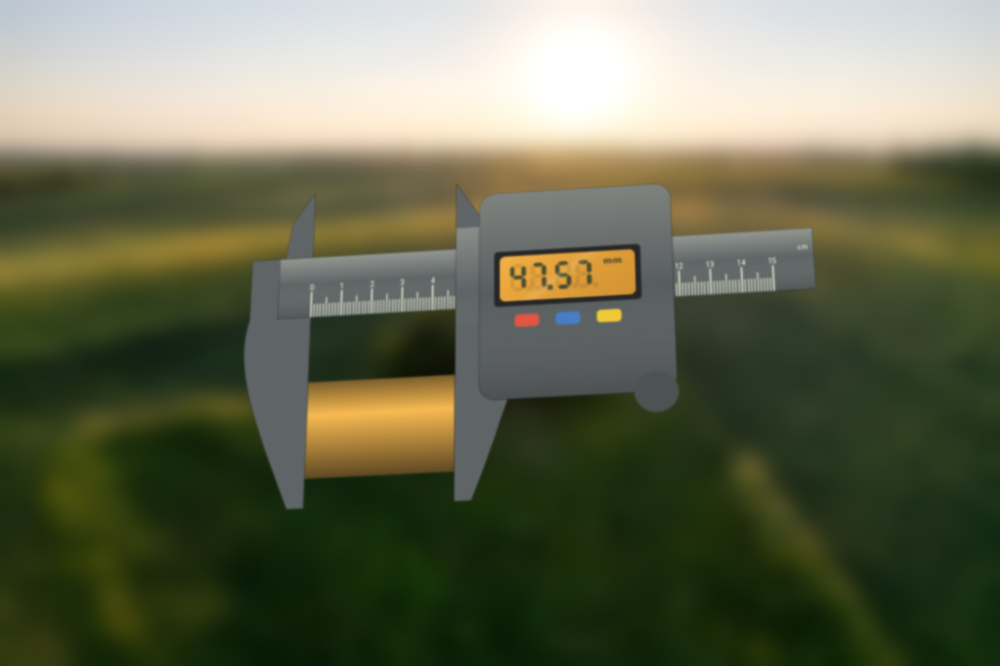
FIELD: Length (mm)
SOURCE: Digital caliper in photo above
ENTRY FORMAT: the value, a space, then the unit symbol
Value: 47.57 mm
